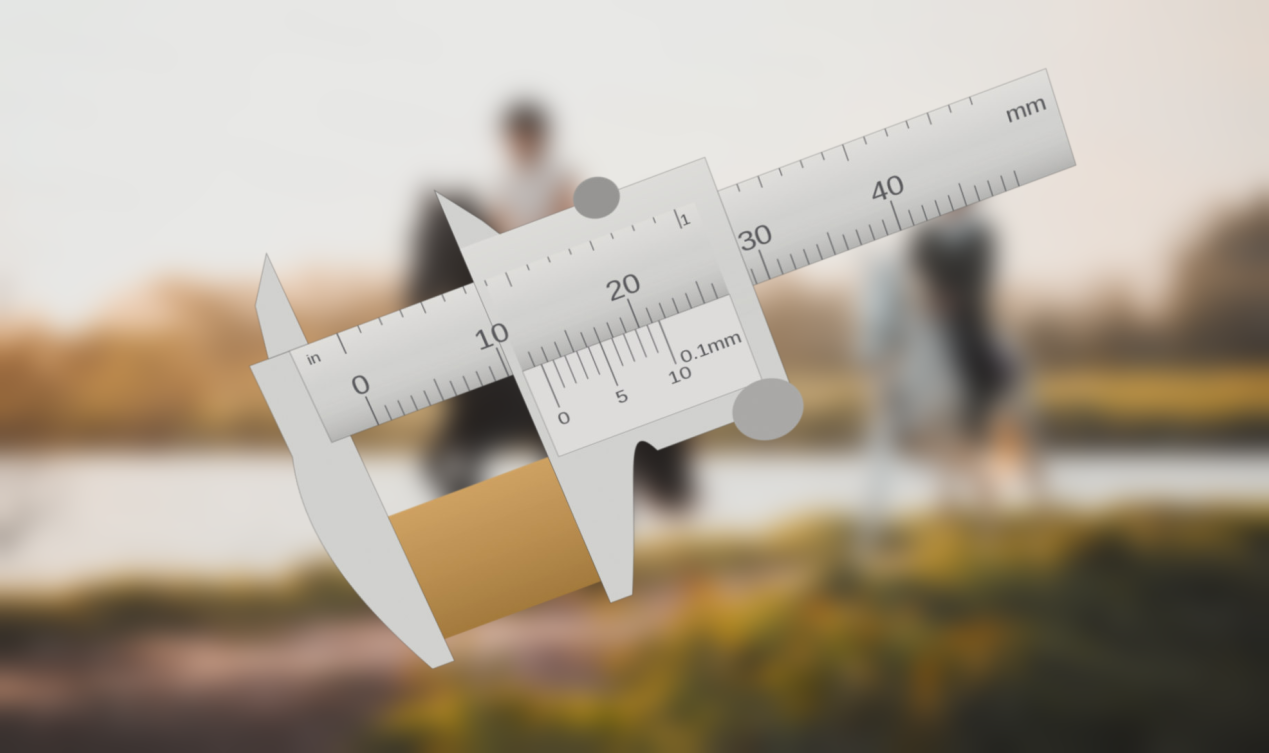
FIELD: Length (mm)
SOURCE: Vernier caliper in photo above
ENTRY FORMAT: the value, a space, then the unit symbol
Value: 12.5 mm
